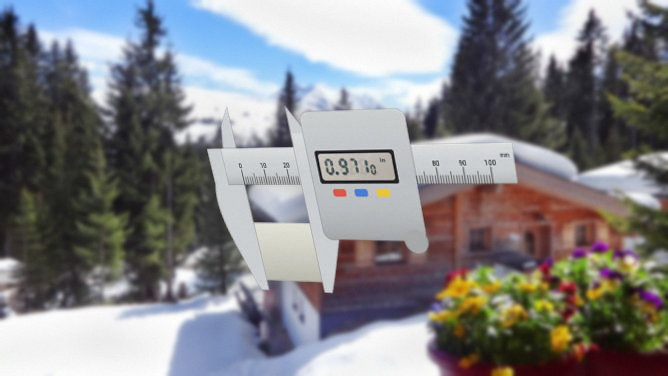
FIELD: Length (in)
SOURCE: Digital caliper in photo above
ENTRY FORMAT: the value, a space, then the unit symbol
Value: 0.9710 in
